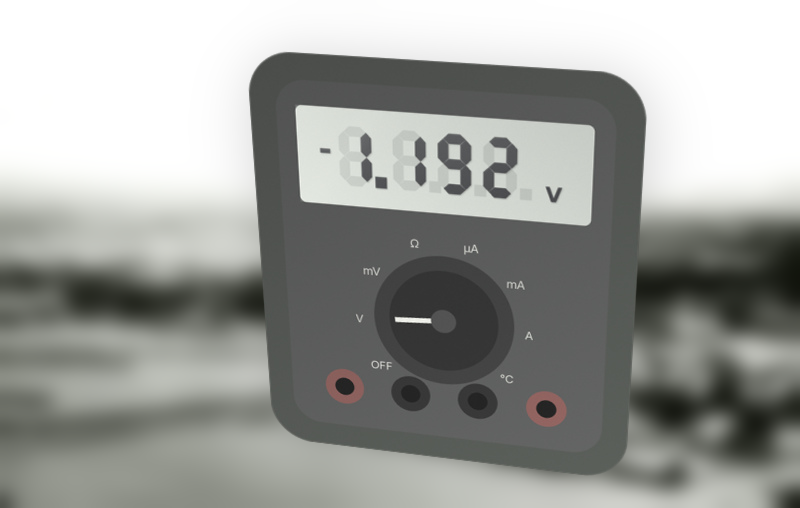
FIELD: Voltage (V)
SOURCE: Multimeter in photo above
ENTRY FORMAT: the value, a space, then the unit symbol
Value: -1.192 V
